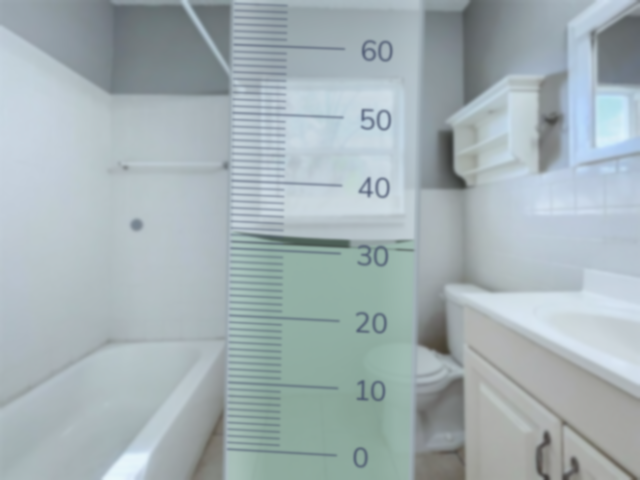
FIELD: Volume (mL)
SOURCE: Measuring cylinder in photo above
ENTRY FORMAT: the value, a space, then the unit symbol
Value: 31 mL
